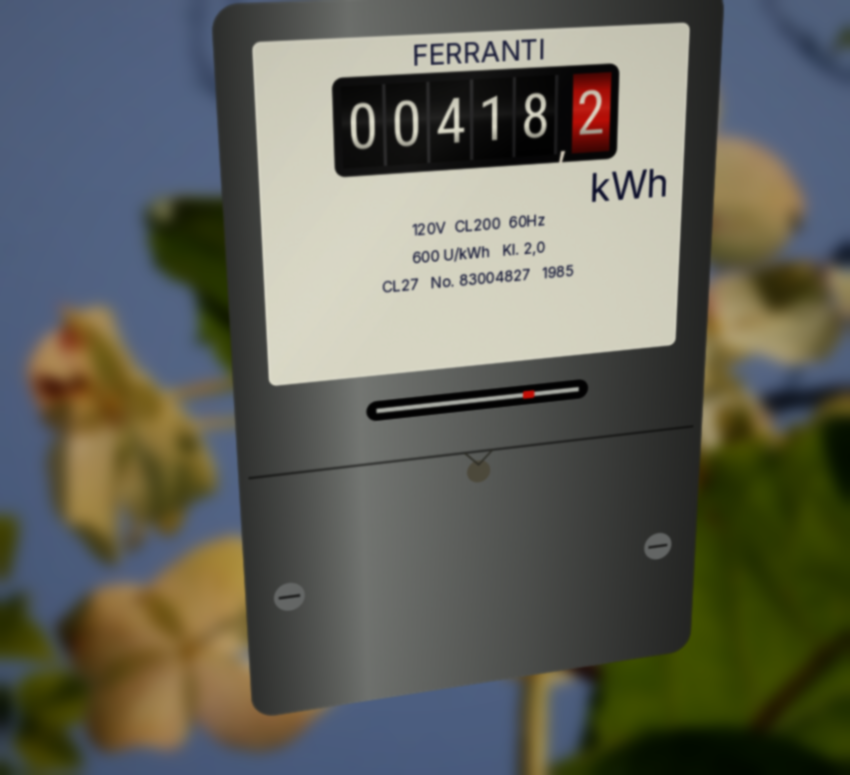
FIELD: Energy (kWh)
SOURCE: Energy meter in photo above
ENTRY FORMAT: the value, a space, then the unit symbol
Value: 418.2 kWh
